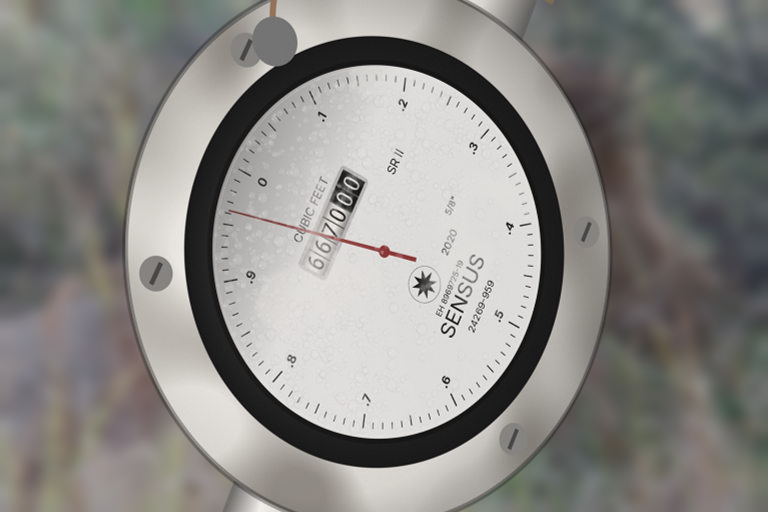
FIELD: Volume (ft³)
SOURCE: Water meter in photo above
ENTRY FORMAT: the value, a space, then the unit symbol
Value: 666999.96 ft³
